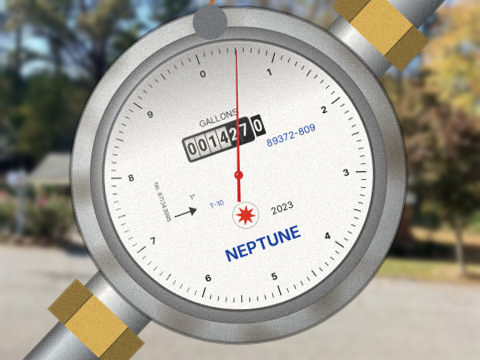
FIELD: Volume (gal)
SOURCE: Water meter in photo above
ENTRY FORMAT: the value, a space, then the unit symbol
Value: 14270.5 gal
